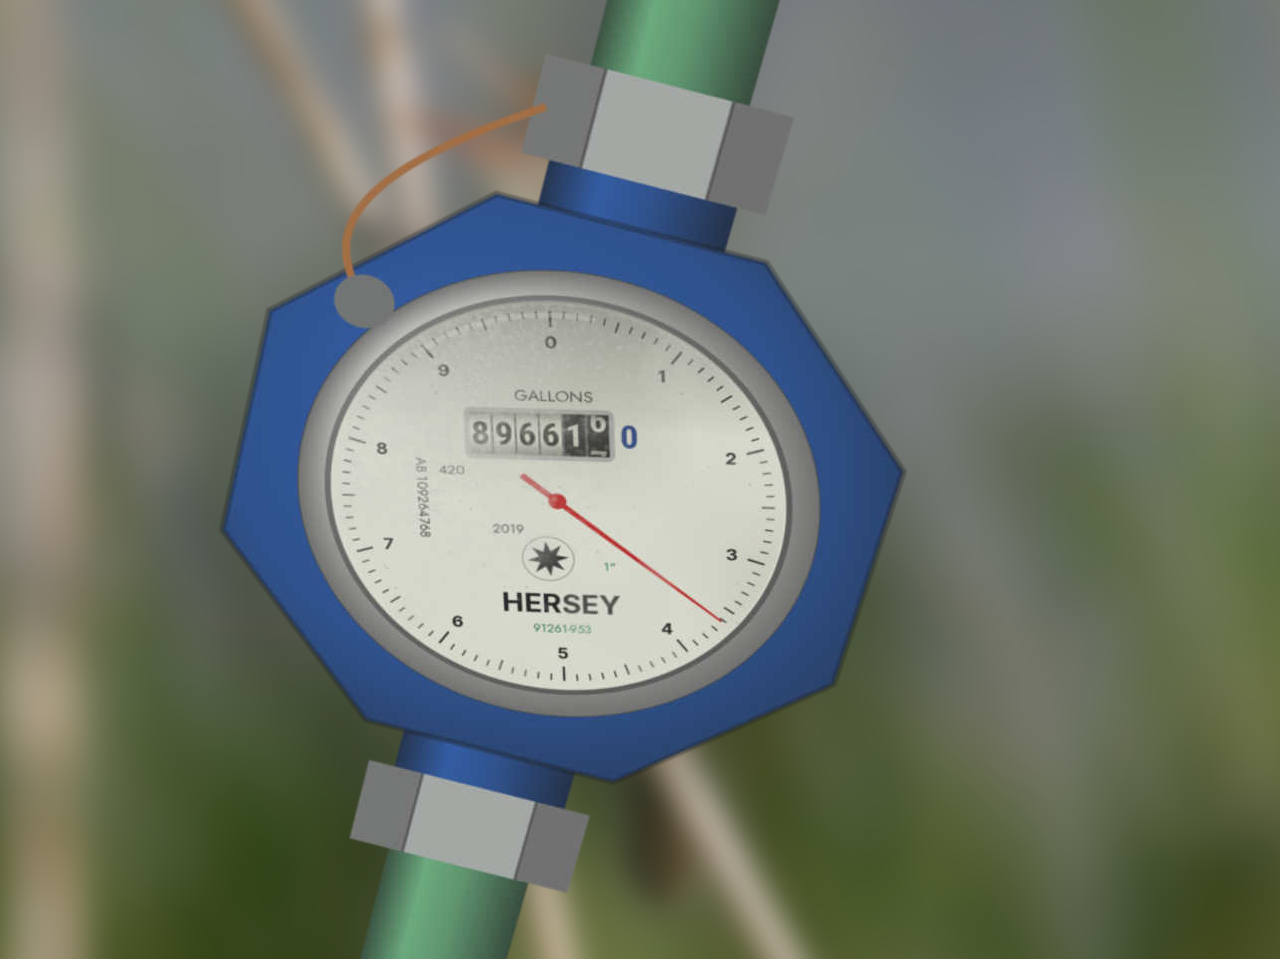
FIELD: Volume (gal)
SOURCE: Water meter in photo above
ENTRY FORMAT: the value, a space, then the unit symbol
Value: 8966163.6 gal
